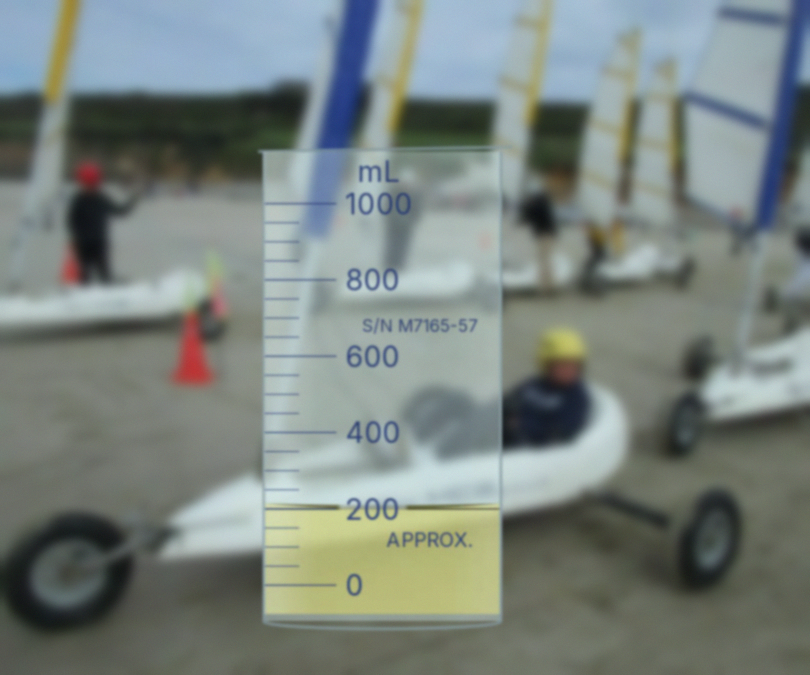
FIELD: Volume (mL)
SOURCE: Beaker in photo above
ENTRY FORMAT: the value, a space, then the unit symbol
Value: 200 mL
